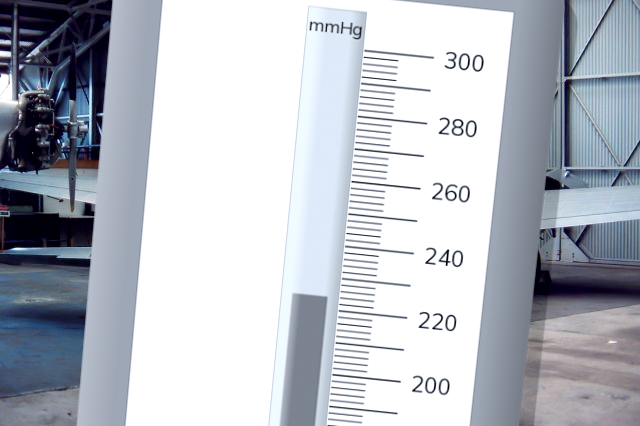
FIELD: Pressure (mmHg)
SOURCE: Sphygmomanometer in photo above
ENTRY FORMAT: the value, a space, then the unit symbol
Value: 224 mmHg
